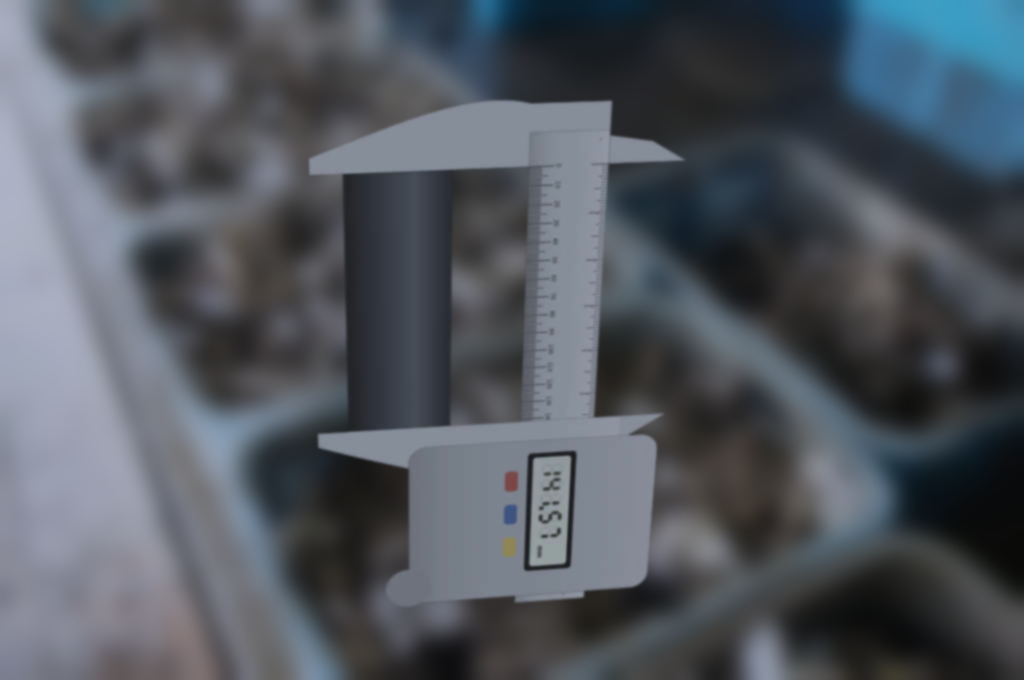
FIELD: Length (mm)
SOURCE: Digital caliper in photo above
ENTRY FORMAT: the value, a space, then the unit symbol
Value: 141.57 mm
